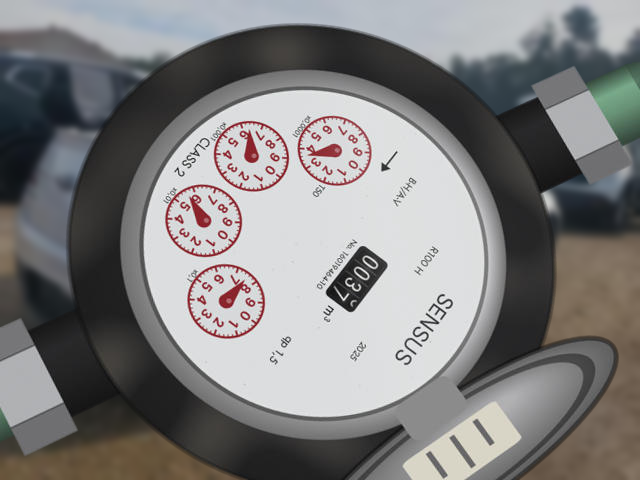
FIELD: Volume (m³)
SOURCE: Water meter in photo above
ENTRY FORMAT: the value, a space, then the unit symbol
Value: 36.7563 m³
